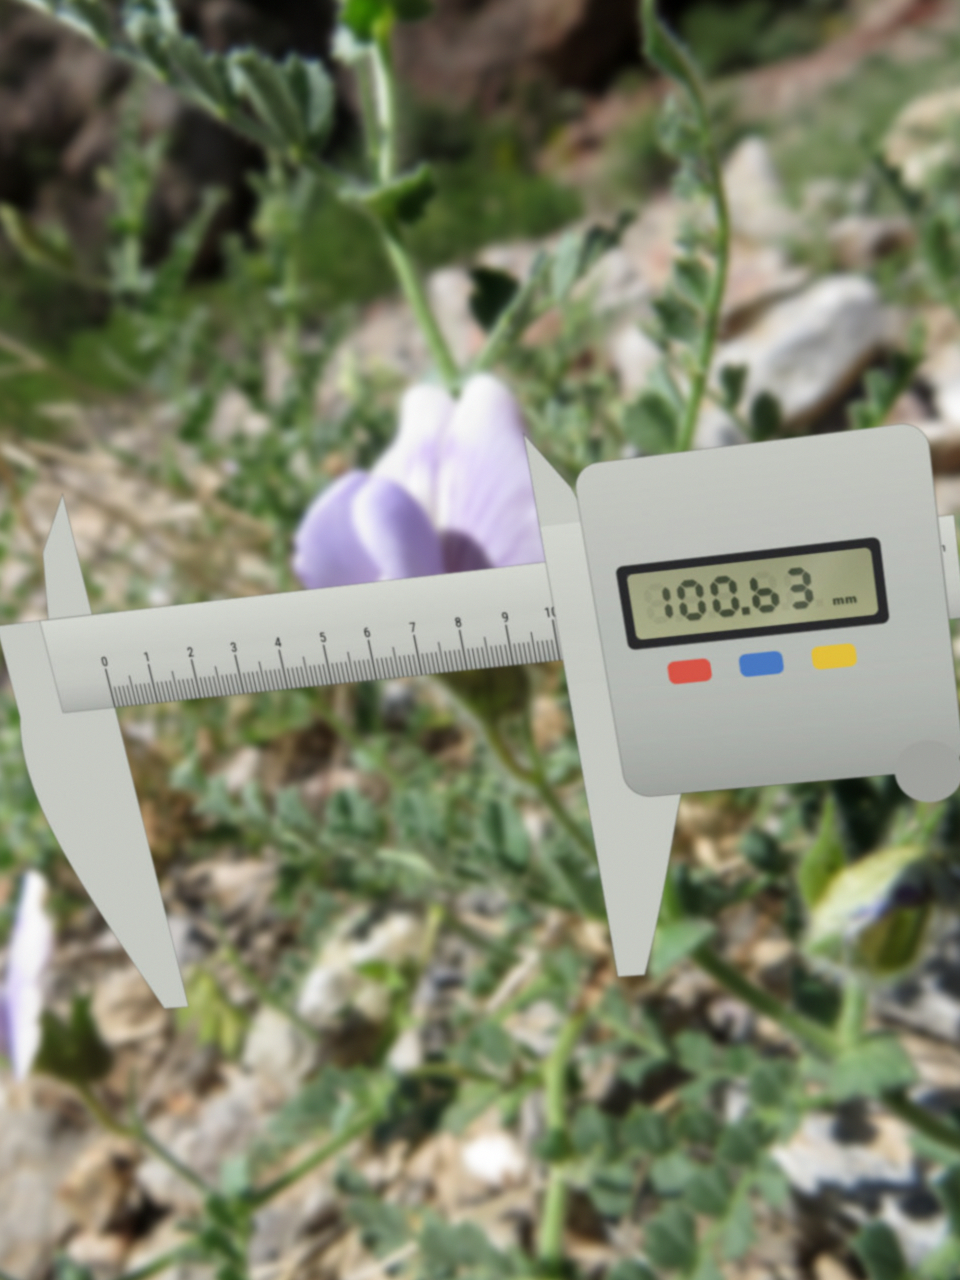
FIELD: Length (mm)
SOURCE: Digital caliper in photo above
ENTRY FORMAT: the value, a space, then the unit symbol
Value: 100.63 mm
